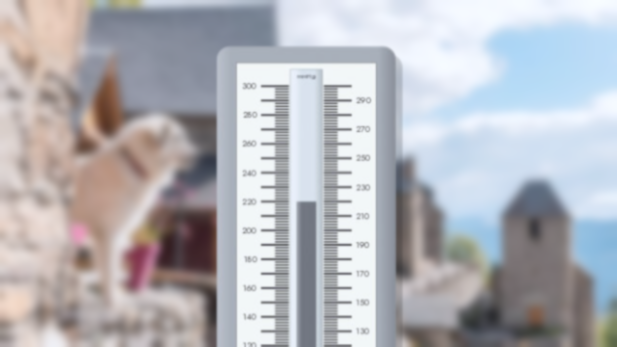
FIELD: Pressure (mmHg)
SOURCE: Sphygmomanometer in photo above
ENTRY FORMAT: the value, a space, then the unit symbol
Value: 220 mmHg
